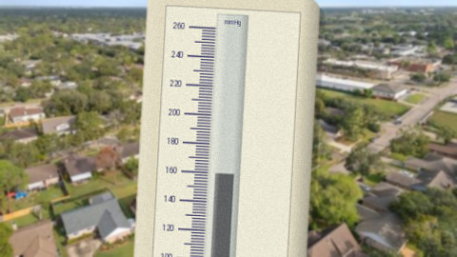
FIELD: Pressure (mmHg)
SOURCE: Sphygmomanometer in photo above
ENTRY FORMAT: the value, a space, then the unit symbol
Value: 160 mmHg
